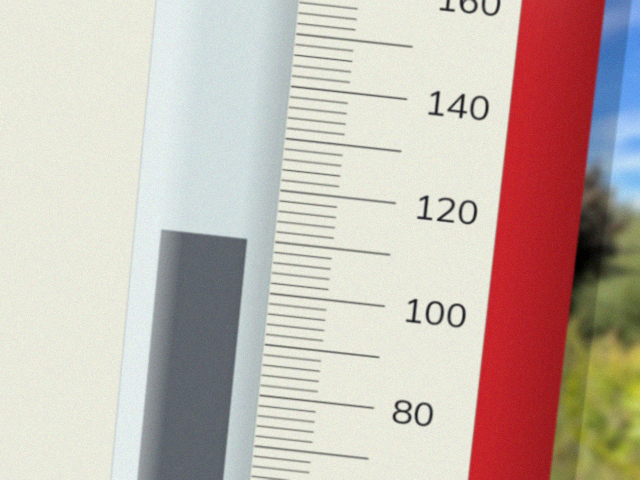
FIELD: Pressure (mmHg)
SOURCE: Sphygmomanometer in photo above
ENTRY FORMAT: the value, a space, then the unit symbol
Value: 110 mmHg
